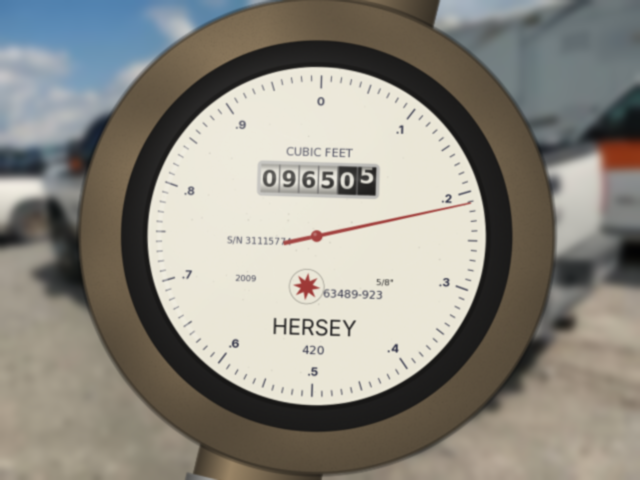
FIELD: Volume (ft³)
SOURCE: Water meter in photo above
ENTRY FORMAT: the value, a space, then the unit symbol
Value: 96505.21 ft³
